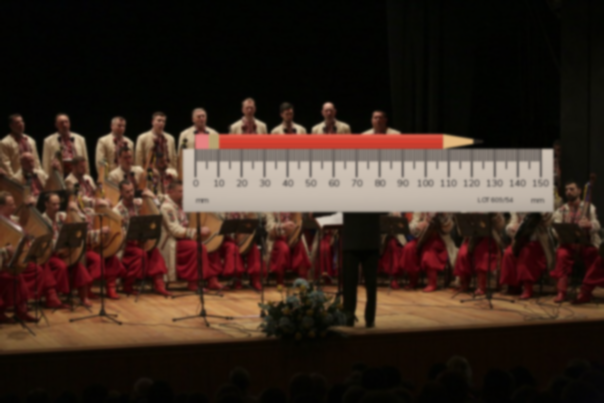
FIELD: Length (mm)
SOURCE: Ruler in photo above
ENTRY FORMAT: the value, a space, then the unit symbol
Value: 125 mm
